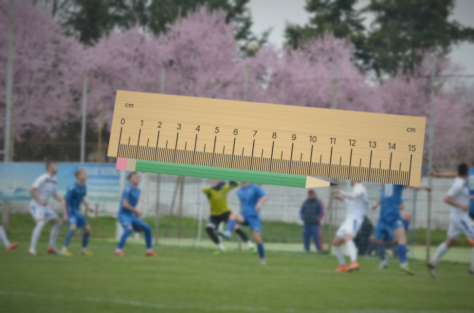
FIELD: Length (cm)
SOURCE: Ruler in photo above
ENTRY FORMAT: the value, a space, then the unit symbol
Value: 11.5 cm
